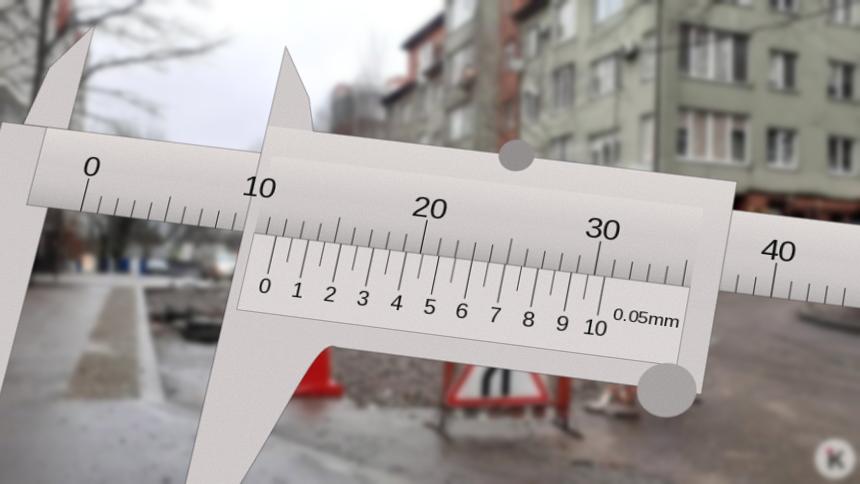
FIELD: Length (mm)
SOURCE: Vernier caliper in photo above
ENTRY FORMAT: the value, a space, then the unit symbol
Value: 11.6 mm
